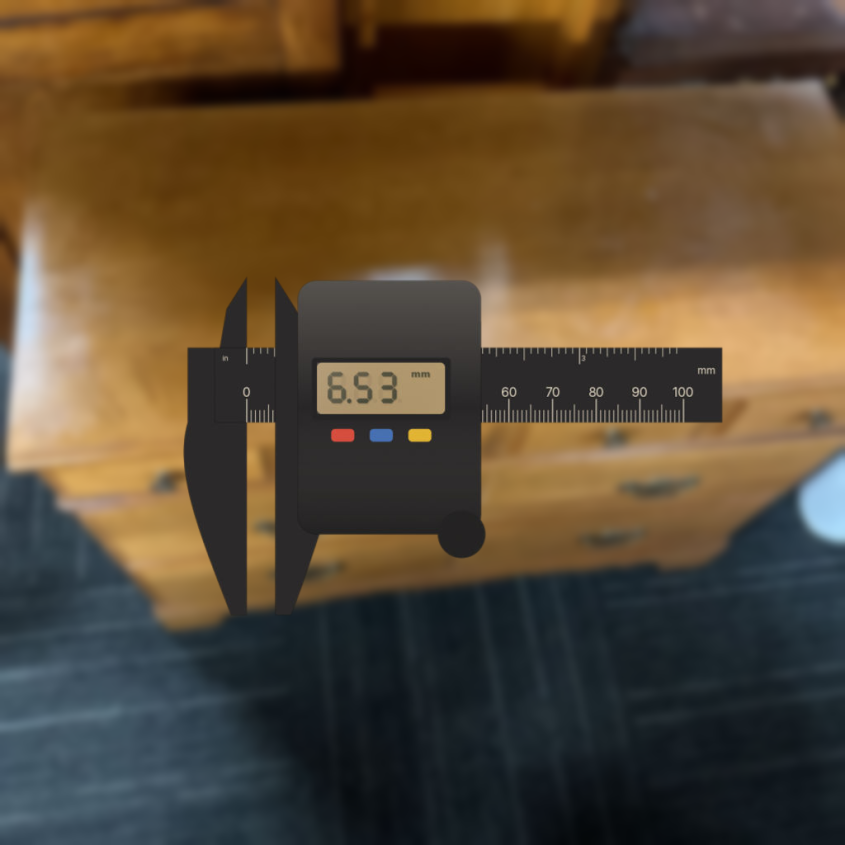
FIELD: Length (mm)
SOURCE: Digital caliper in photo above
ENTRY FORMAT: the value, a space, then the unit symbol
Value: 6.53 mm
